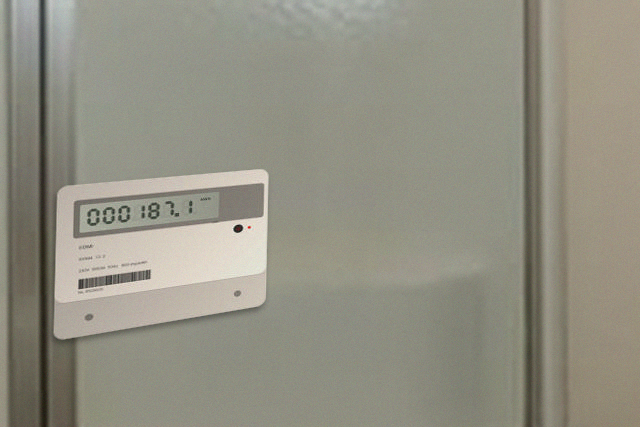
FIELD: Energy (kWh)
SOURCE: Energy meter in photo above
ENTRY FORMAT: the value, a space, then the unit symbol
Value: 187.1 kWh
